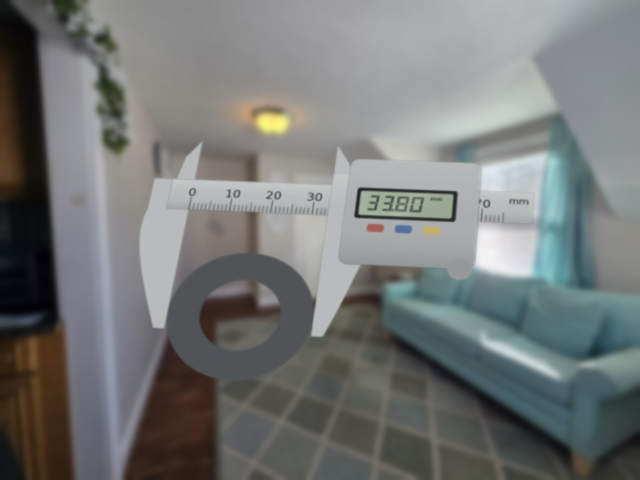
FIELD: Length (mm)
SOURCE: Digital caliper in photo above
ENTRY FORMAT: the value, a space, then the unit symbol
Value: 33.80 mm
